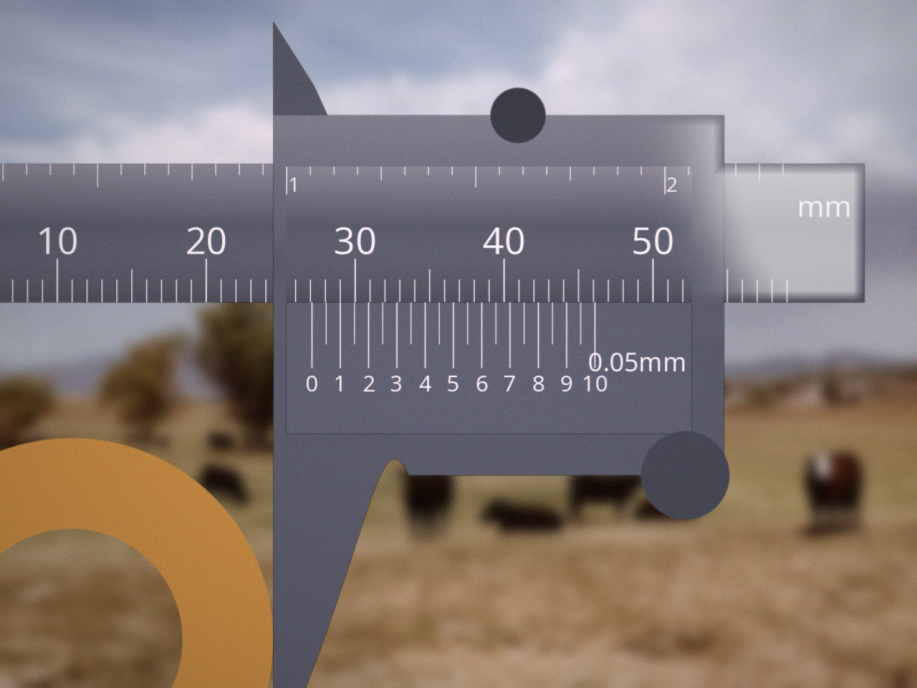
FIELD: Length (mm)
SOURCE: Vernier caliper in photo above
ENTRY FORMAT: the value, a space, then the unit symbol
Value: 27.1 mm
